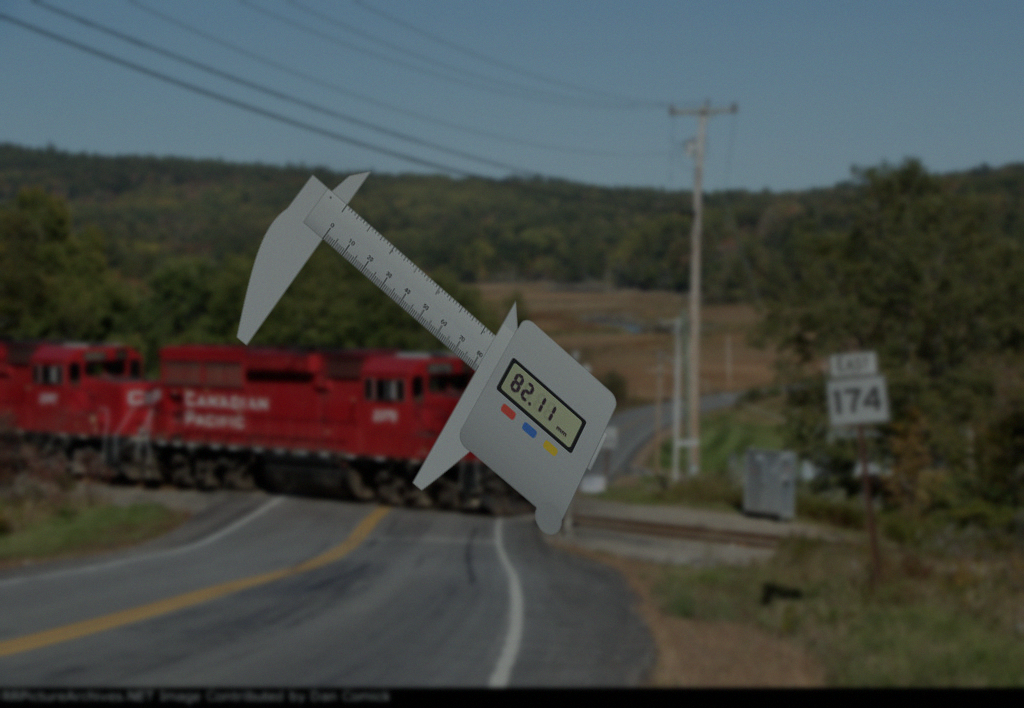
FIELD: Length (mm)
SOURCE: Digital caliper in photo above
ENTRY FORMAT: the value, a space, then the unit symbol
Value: 82.11 mm
